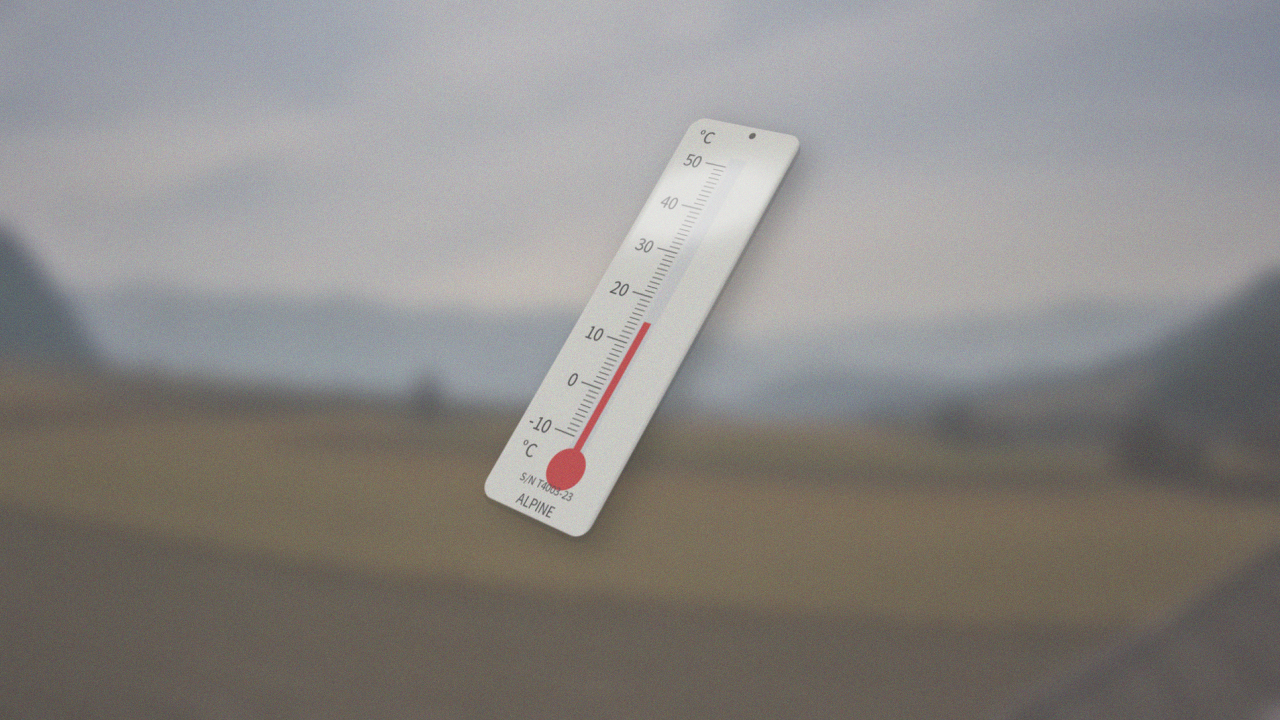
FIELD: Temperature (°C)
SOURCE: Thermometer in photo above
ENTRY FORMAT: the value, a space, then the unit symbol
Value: 15 °C
